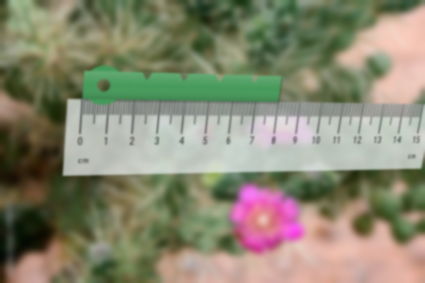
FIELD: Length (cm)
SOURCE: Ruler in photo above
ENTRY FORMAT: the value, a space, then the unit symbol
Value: 8 cm
